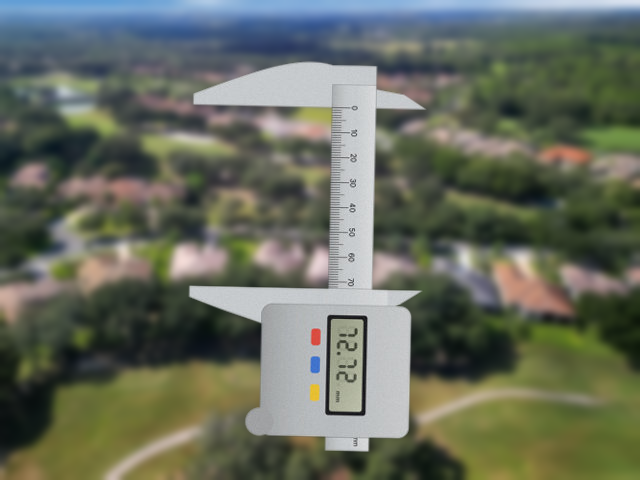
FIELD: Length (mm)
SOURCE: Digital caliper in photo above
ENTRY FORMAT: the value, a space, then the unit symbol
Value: 72.72 mm
